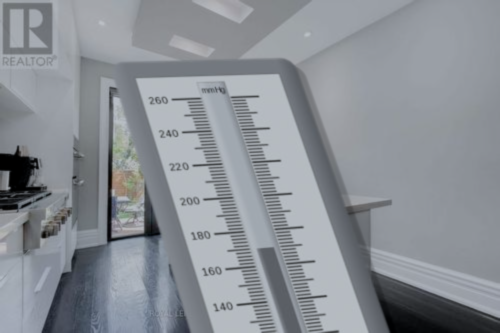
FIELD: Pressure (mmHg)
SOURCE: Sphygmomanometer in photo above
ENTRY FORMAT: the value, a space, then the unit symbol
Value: 170 mmHg
